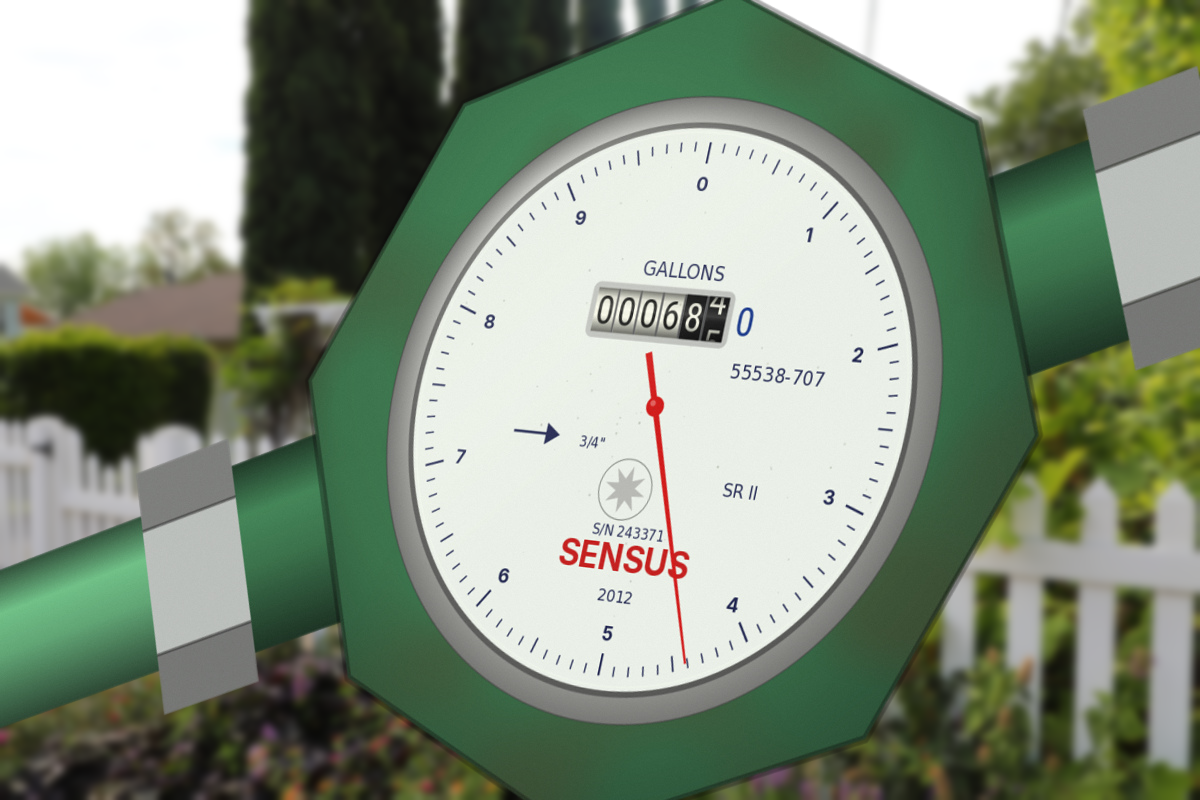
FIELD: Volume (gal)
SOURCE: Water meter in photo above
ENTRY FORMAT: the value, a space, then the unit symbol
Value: 6844.4 gal
